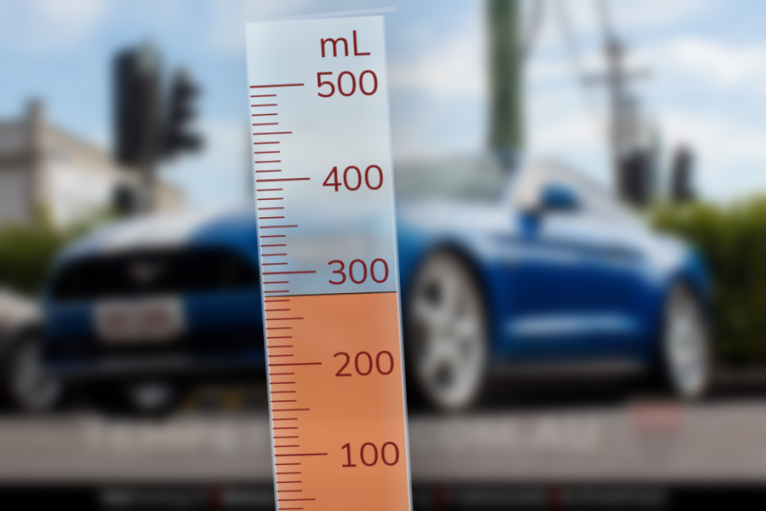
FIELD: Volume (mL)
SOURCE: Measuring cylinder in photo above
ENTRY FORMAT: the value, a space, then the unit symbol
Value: 275 mL
